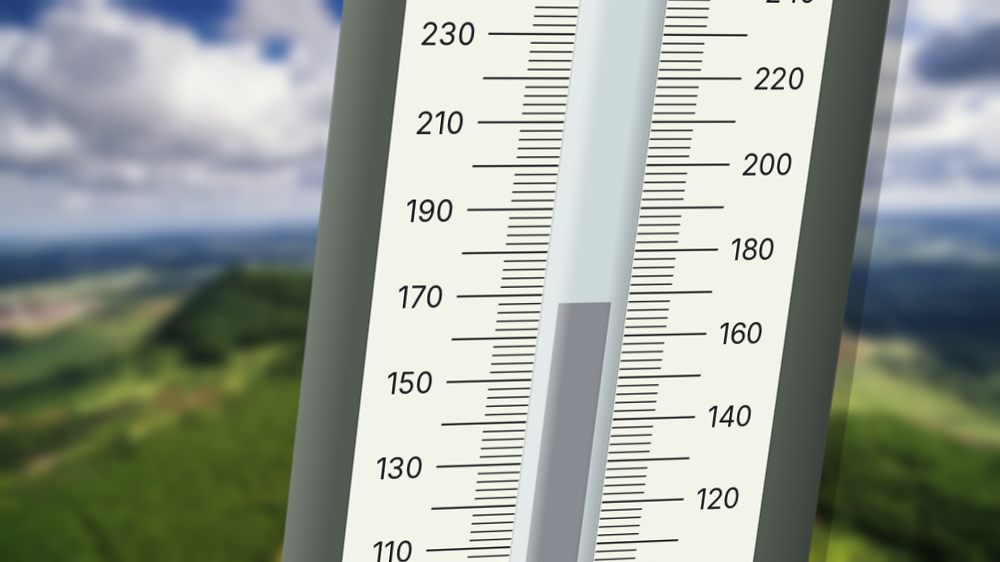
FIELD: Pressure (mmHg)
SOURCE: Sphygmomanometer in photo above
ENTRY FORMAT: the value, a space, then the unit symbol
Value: 168 mmHg
